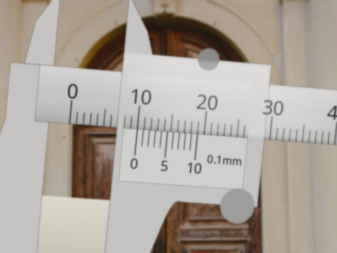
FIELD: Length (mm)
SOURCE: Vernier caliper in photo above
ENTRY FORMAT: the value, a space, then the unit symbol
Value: 10.0 mm
